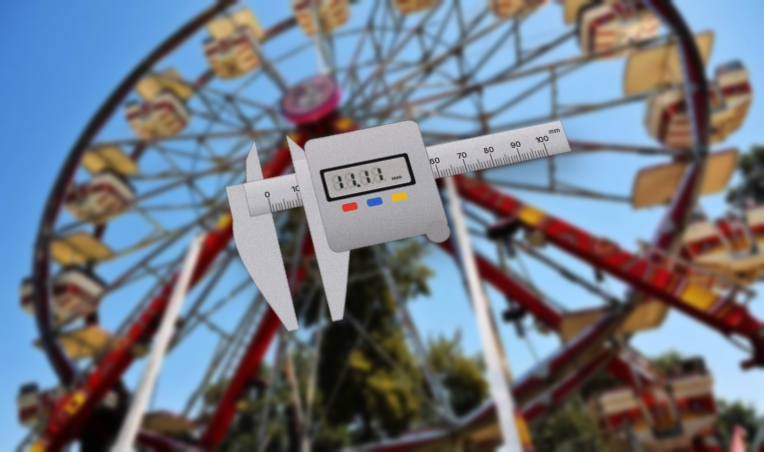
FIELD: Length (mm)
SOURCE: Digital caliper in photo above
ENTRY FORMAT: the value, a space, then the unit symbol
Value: 11.11 mm
